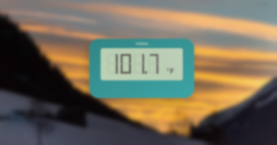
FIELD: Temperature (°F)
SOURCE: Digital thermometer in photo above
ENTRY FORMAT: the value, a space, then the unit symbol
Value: 101.7 °F
